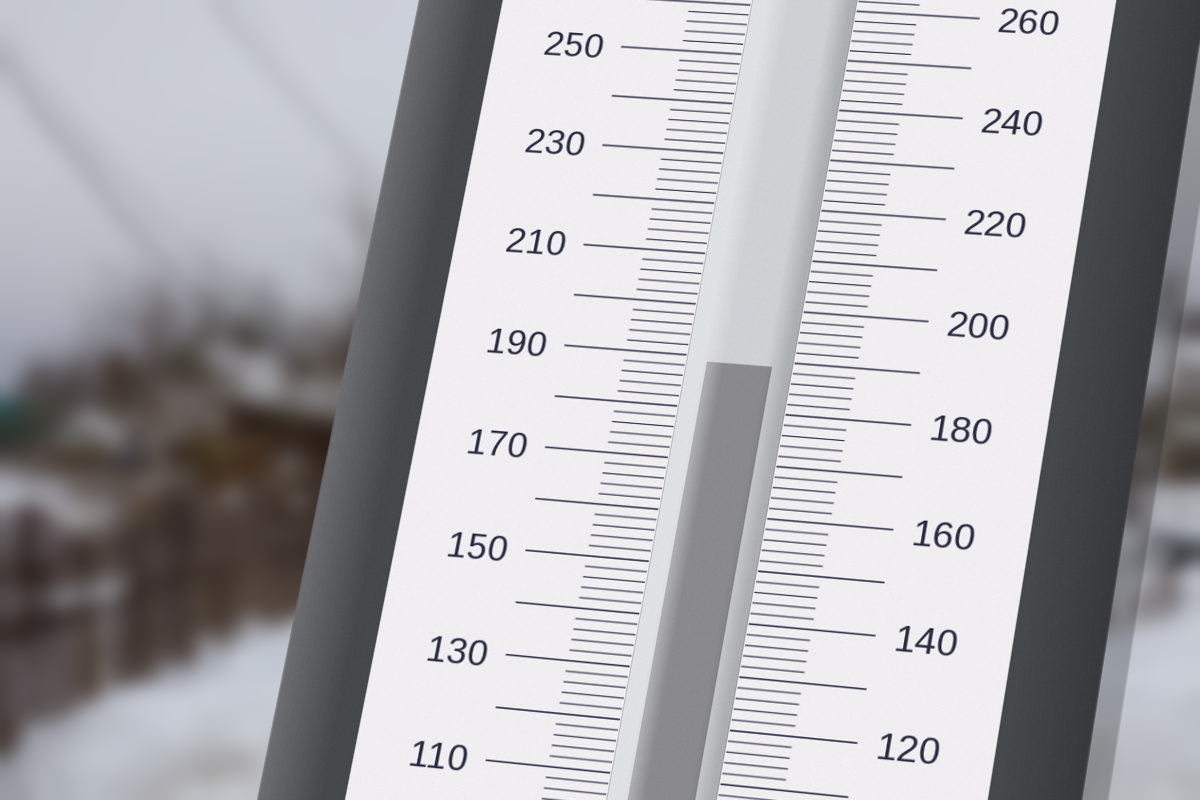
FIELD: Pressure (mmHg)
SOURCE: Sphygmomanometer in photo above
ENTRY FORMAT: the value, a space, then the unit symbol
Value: 189 mmHg
